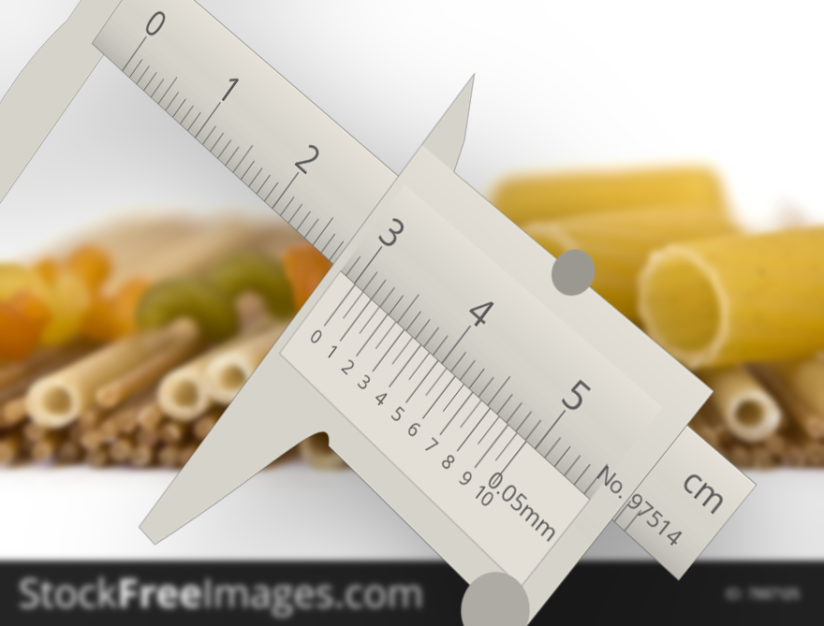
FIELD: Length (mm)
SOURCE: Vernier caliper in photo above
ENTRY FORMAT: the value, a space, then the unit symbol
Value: 30.1 mm
